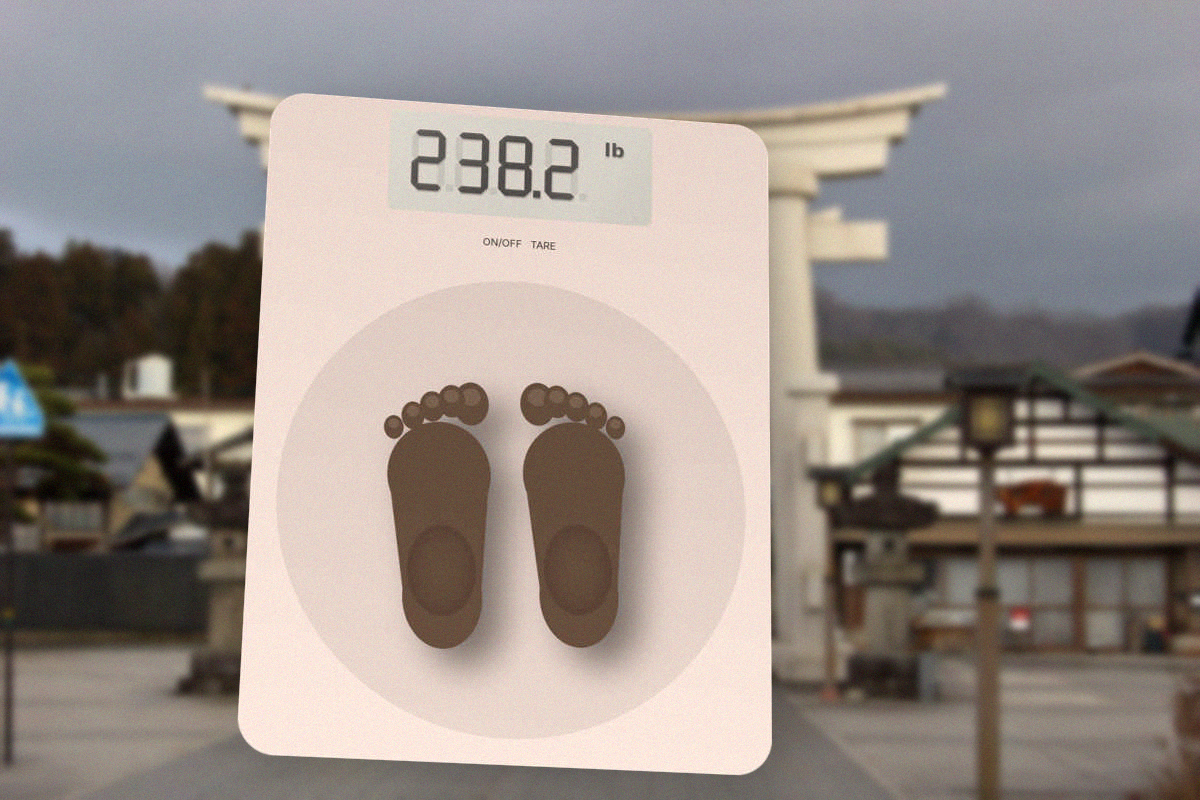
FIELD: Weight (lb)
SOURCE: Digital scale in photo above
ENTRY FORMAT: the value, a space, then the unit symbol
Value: 238.2 lb
